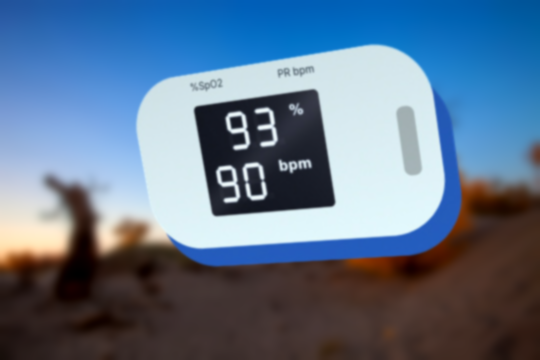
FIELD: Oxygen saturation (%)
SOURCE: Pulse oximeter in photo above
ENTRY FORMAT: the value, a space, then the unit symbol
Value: 93 %
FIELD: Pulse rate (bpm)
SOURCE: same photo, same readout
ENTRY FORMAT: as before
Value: 90 bpm
